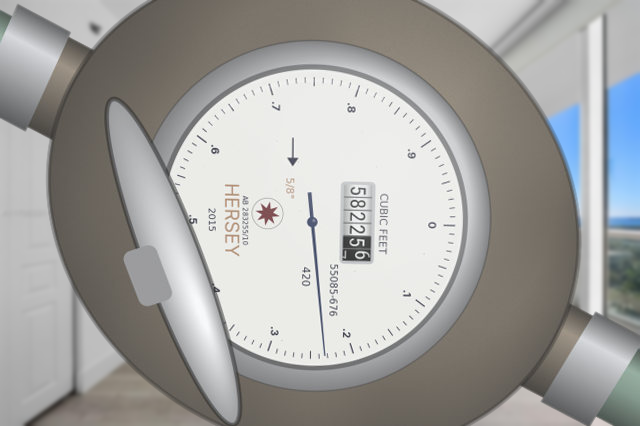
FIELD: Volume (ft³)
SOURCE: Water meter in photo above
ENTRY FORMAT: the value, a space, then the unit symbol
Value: 582256.23 ft³
